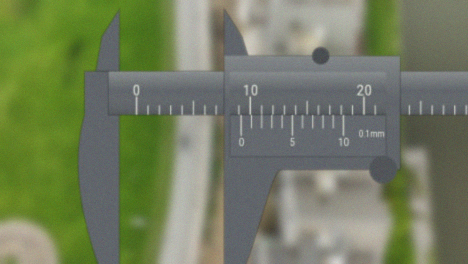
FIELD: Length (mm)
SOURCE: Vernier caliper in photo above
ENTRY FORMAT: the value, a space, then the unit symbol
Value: 9.2 mm
